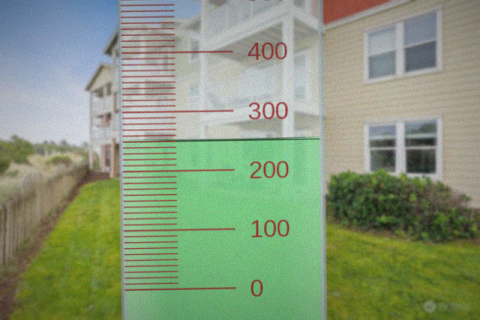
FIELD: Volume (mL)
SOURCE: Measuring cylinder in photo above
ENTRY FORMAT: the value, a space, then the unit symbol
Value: 250 mL
